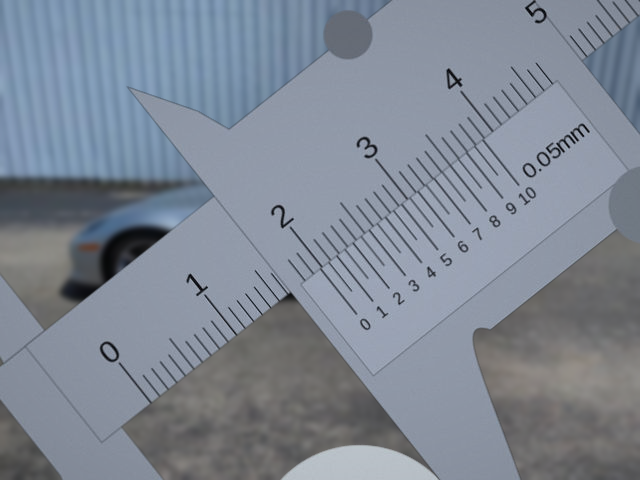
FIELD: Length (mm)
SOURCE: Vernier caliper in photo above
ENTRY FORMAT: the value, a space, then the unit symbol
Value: 19.8 mm
